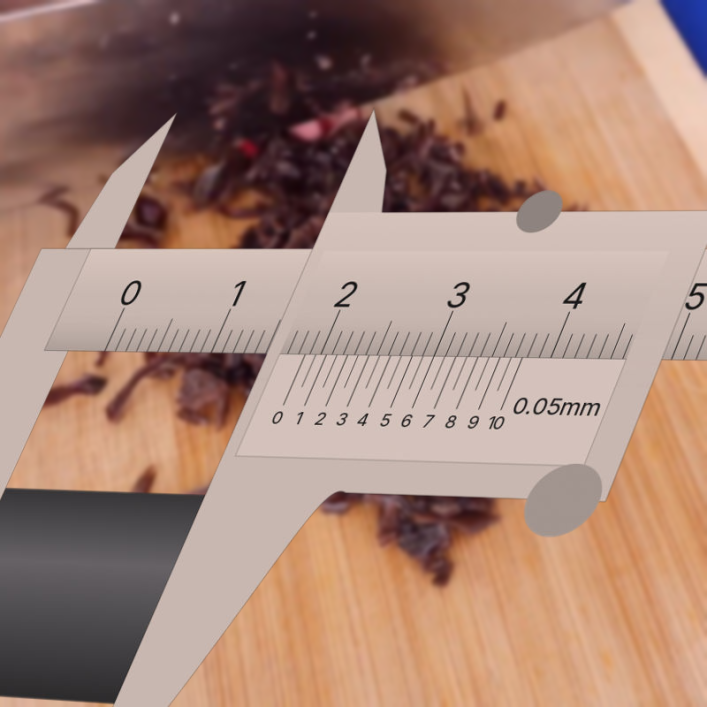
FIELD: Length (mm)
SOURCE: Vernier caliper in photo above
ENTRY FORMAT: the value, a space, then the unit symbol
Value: 18.6 mm
